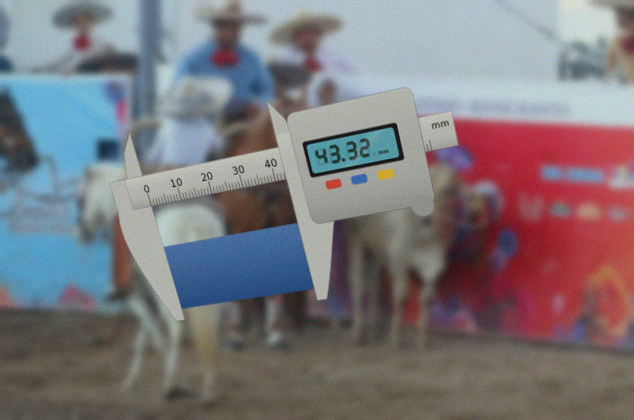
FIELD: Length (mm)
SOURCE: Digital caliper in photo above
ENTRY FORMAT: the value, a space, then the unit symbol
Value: 43.32 mm
